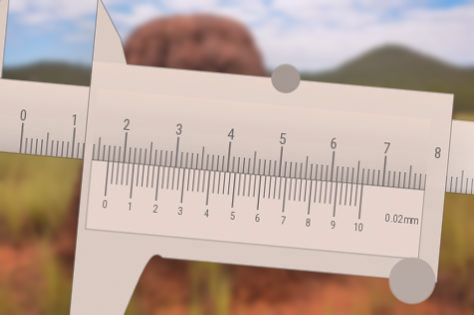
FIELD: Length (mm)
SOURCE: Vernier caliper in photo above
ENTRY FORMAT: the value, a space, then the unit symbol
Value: 17.0 mm
